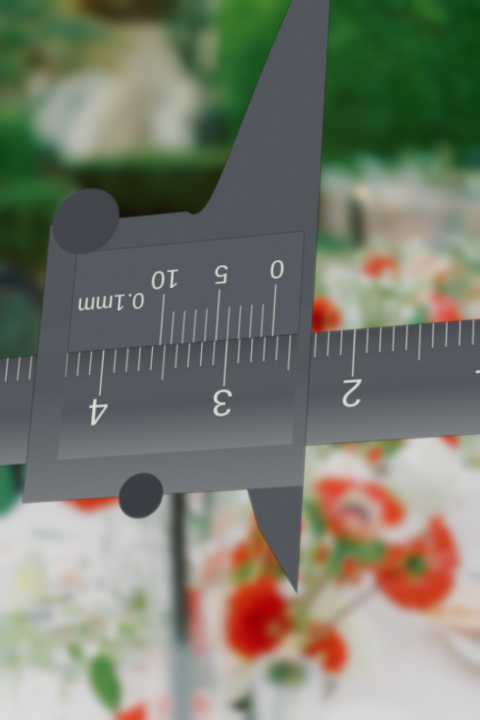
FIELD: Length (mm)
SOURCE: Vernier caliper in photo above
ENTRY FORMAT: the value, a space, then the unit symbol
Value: 26.4 mm
